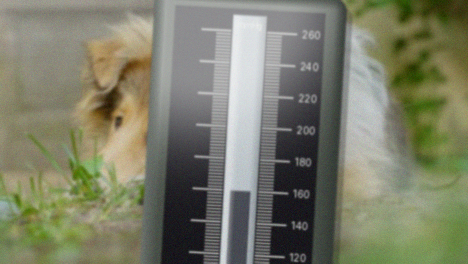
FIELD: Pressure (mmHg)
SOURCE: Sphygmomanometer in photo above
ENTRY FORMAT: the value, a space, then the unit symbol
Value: 160 mmHg
